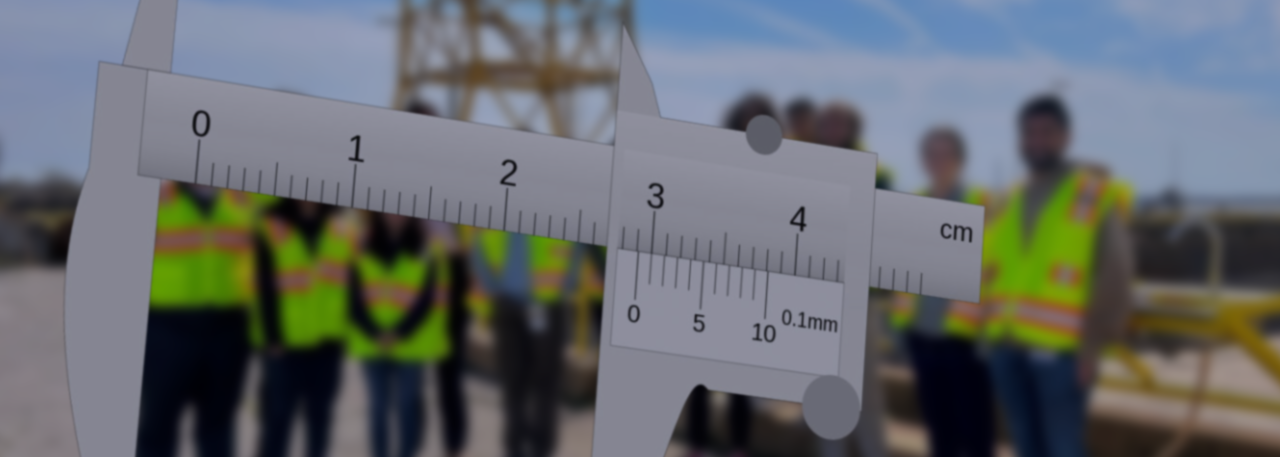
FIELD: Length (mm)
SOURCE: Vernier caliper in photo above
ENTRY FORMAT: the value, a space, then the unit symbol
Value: 29.1 mm
